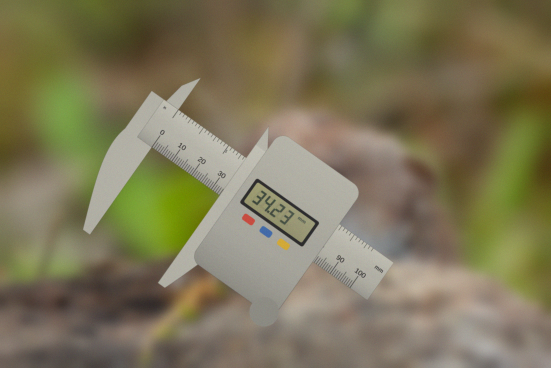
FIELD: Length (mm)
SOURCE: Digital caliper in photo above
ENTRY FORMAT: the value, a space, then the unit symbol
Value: 34.23 mm
